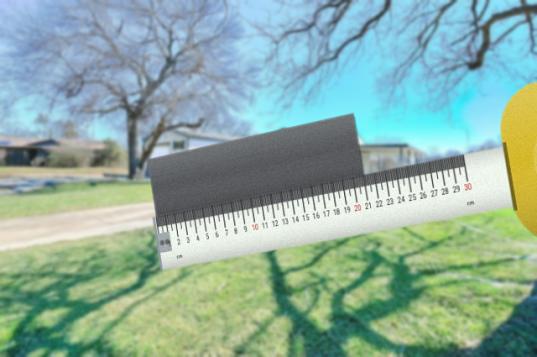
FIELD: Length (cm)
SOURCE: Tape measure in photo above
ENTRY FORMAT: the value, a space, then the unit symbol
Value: 21 cm
